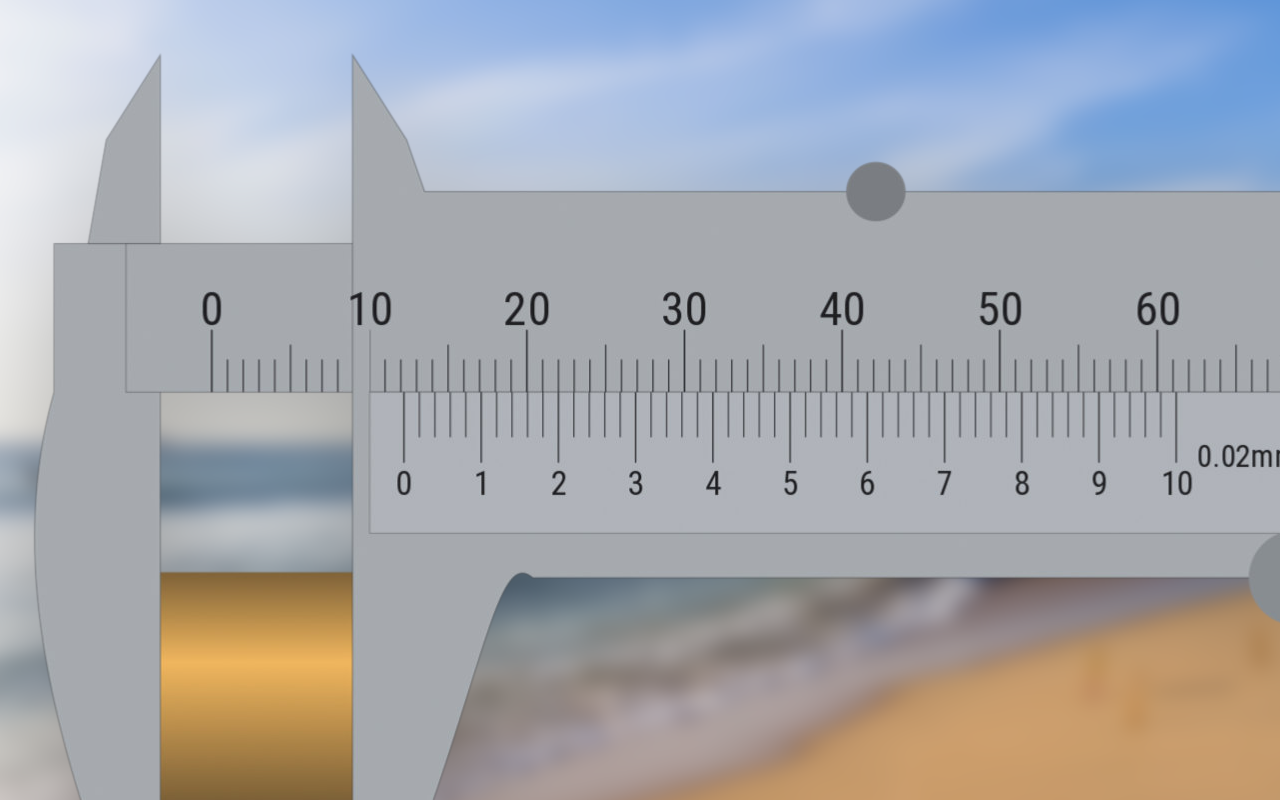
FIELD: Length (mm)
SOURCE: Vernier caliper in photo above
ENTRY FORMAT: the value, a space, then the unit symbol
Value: 12.2 mm
